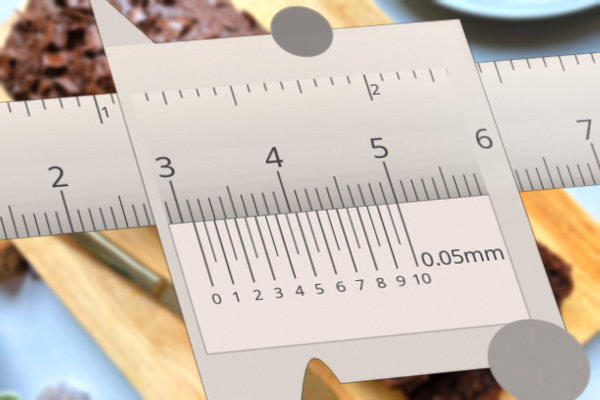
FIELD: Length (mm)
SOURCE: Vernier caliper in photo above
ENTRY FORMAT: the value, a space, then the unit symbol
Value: 31.0 mm
